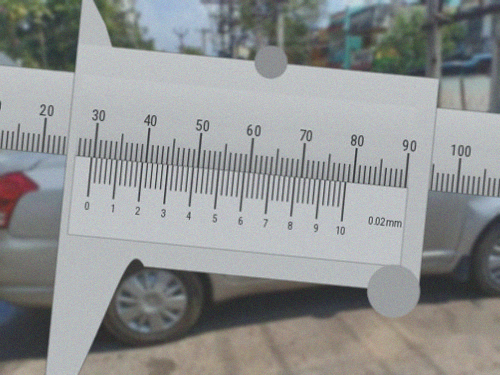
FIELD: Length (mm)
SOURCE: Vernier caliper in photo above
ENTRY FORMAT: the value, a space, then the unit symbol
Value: 29.5 mm
